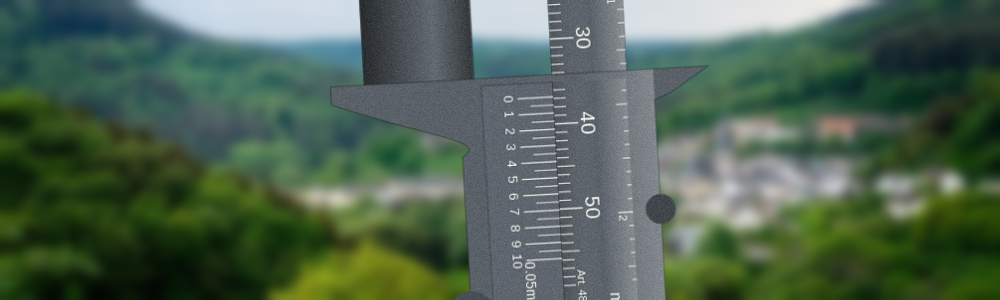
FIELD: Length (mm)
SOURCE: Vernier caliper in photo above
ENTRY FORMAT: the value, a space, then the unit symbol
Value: 36.8 mm
